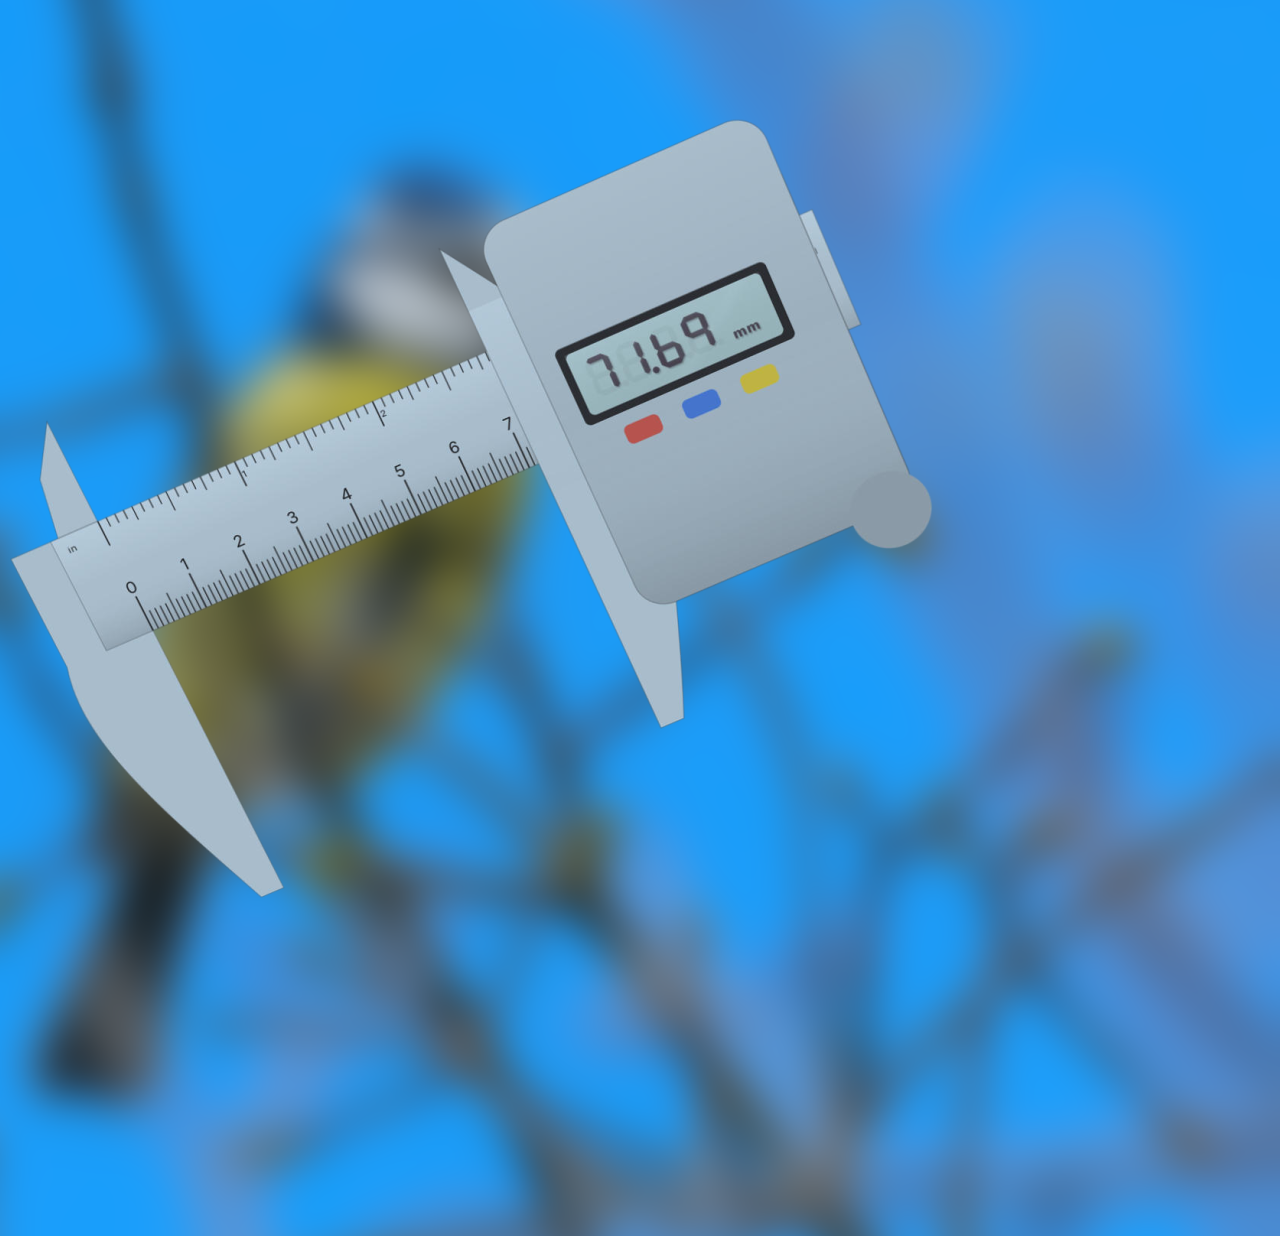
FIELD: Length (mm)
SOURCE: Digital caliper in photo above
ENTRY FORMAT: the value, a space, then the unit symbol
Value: 71.69 mm
